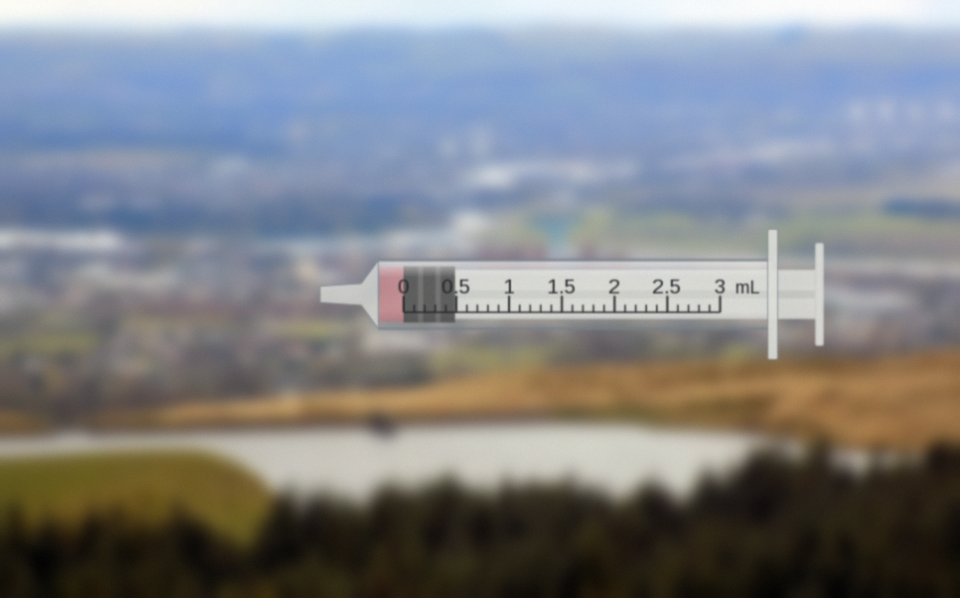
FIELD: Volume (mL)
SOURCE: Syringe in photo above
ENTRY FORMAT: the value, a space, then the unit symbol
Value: 0 mL
